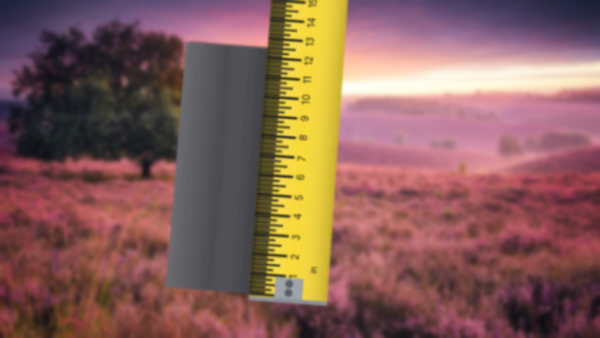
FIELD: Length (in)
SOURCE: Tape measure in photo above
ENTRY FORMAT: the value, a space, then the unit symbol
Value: 12.5 in
